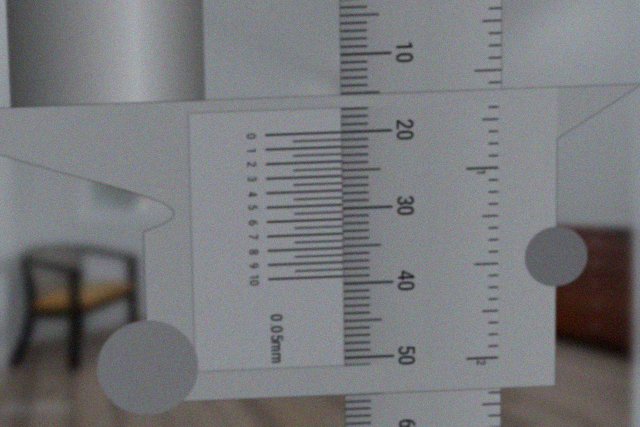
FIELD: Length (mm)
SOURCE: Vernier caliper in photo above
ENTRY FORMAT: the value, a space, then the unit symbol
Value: 20.0 mm
